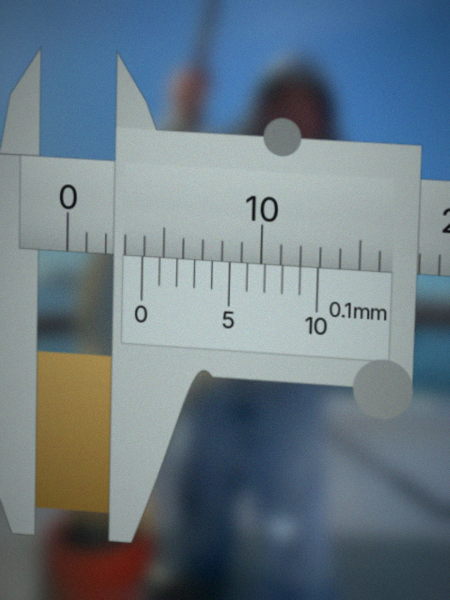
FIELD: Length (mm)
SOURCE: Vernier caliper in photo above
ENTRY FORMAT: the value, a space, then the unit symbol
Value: 3.9 mm
